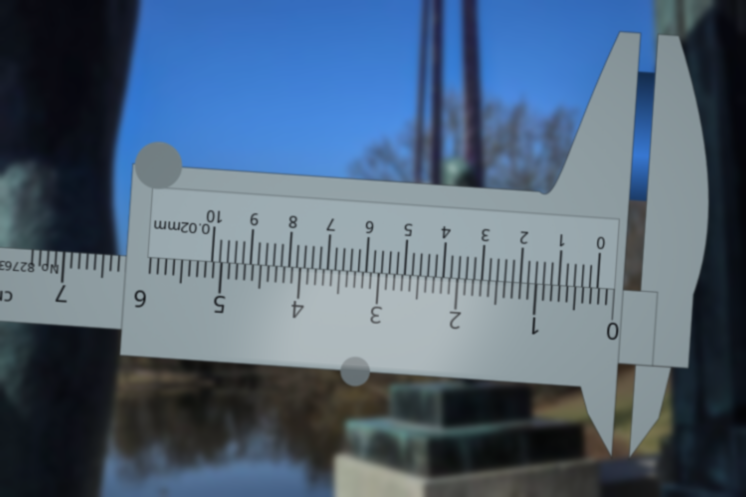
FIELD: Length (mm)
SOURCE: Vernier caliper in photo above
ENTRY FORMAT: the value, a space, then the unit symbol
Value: 2.2 mm
